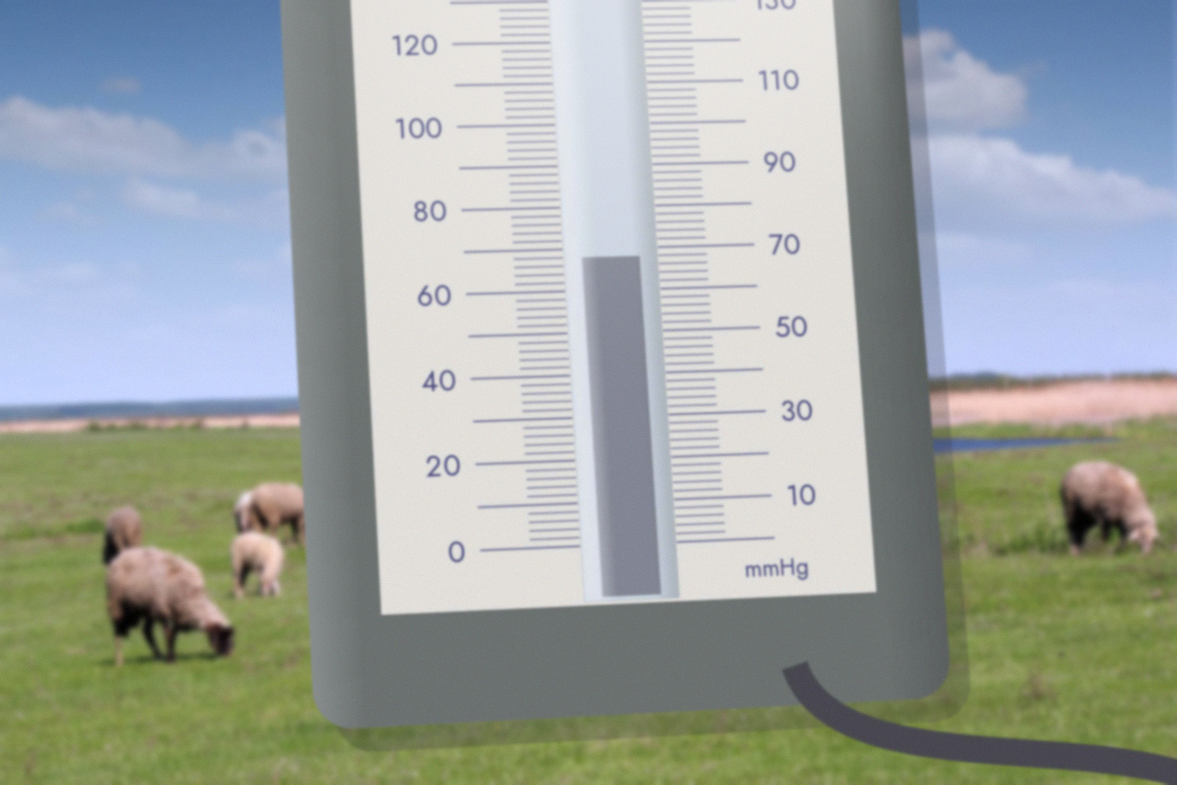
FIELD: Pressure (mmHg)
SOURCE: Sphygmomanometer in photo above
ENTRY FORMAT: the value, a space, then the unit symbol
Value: 68 mmHg
